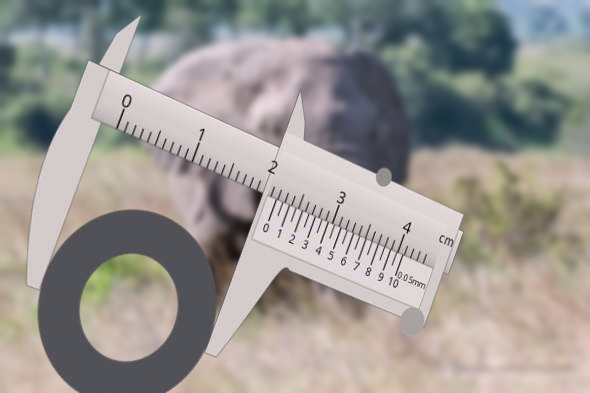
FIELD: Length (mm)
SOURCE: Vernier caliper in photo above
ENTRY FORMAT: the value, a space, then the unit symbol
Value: 21.8 mm
